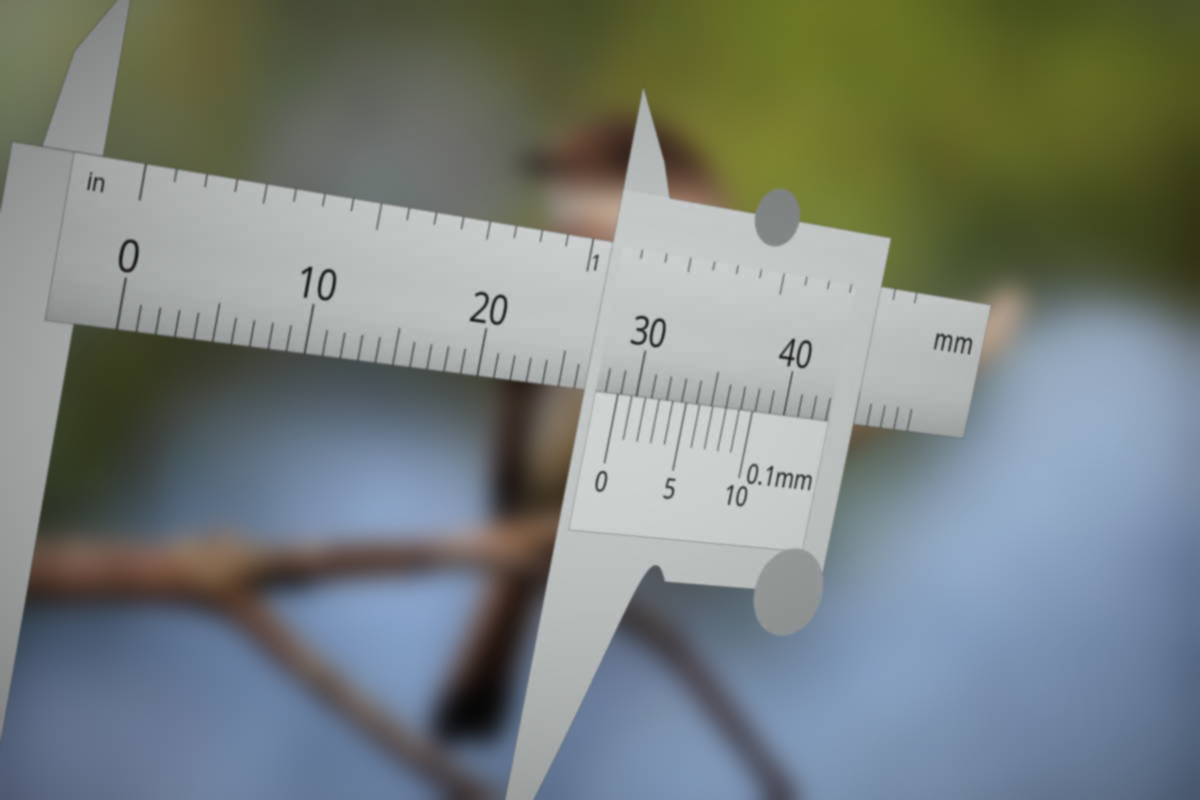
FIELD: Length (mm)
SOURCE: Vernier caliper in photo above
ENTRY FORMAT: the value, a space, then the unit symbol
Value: 28.8 mm
